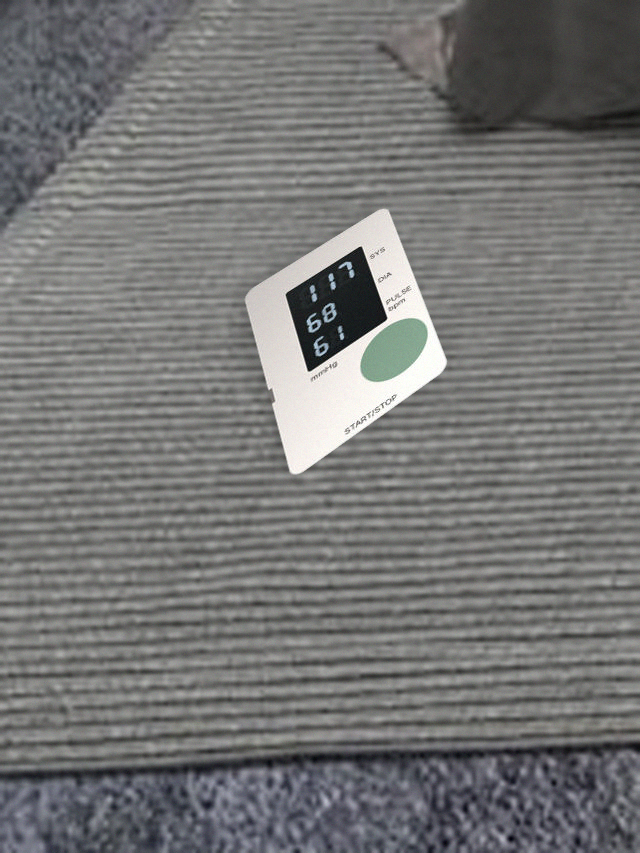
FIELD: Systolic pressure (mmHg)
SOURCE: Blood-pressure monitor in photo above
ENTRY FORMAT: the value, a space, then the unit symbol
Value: 117 mmHg
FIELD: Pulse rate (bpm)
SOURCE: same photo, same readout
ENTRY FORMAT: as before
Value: 61 bpm
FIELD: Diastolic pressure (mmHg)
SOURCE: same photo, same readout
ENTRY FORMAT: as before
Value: 68 mmHg
